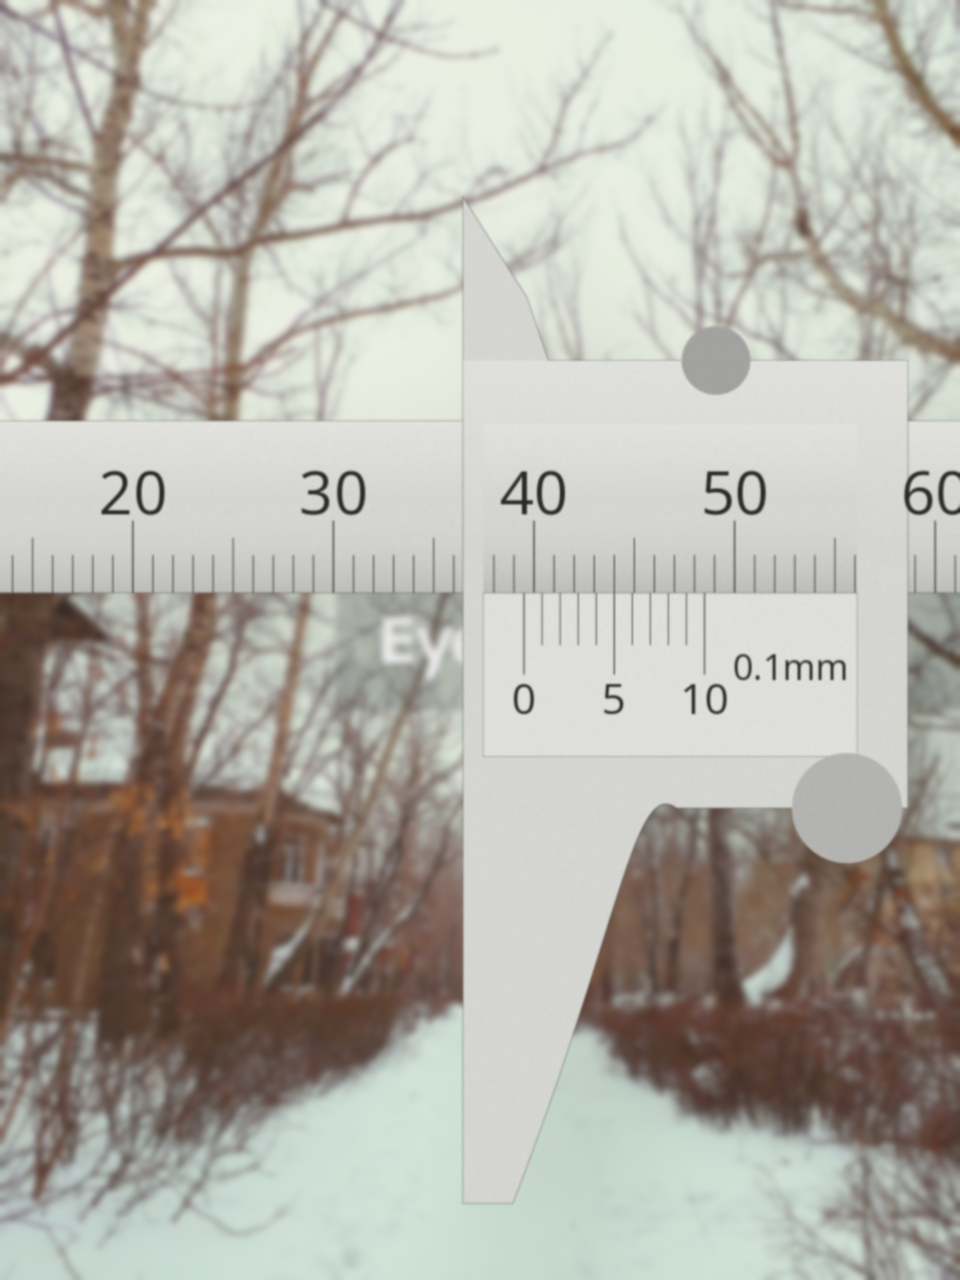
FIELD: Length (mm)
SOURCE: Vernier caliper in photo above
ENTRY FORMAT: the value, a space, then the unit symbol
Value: 39.5 mm
